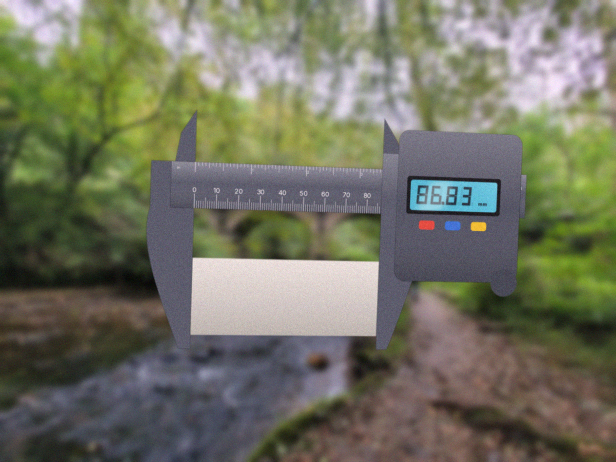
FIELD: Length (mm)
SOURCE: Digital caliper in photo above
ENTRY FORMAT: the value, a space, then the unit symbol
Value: 86.83 mm
